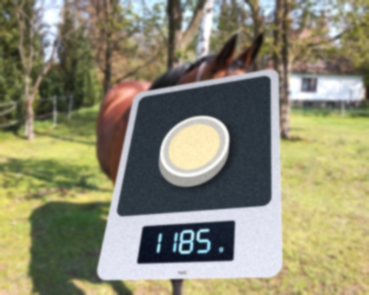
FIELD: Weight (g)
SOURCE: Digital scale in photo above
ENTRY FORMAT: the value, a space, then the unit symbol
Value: 1185 g
